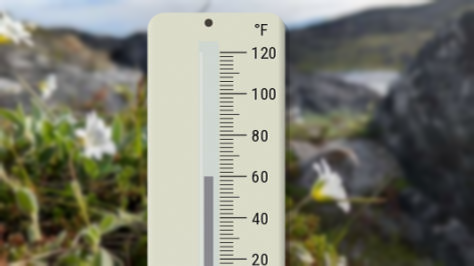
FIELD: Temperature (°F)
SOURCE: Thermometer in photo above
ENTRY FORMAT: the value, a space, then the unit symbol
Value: 60 °F
